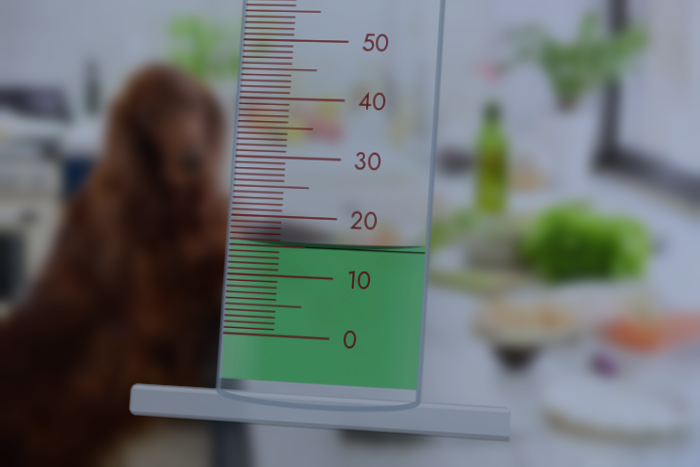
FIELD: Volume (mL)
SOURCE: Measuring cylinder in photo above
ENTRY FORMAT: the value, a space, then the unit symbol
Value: 15 mL
